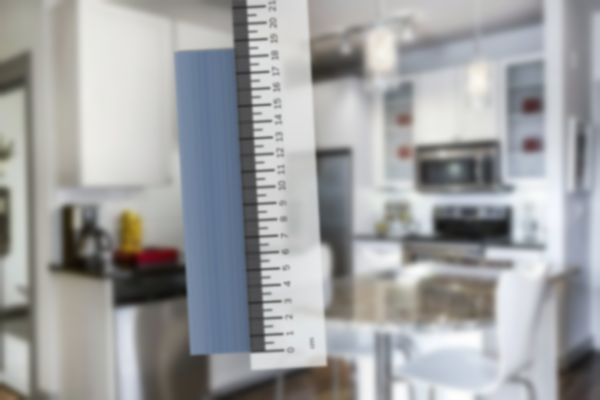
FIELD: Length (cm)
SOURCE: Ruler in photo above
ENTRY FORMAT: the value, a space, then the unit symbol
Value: 18.5 cm
